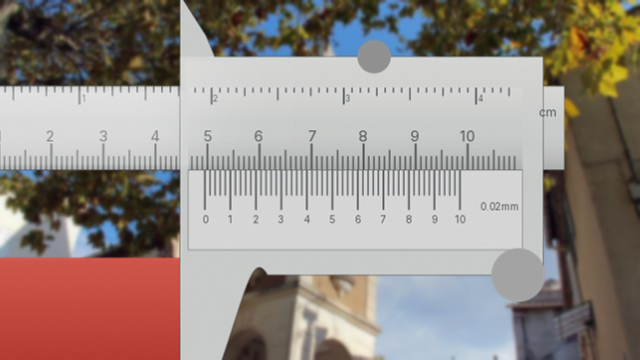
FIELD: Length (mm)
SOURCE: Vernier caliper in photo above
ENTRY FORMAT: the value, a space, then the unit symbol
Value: 49.5 mm
